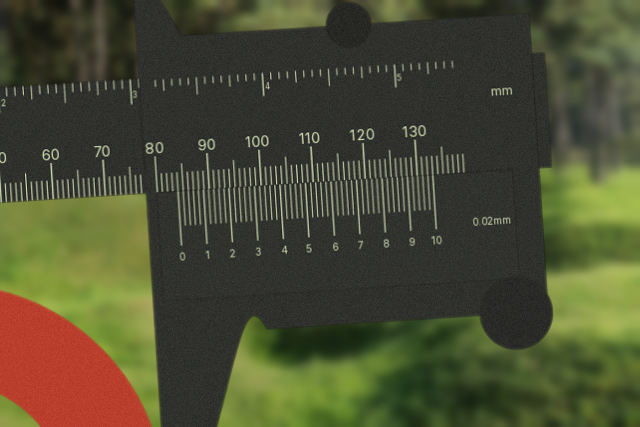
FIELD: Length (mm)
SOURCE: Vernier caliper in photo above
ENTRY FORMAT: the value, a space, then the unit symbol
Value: 84.0 mm
